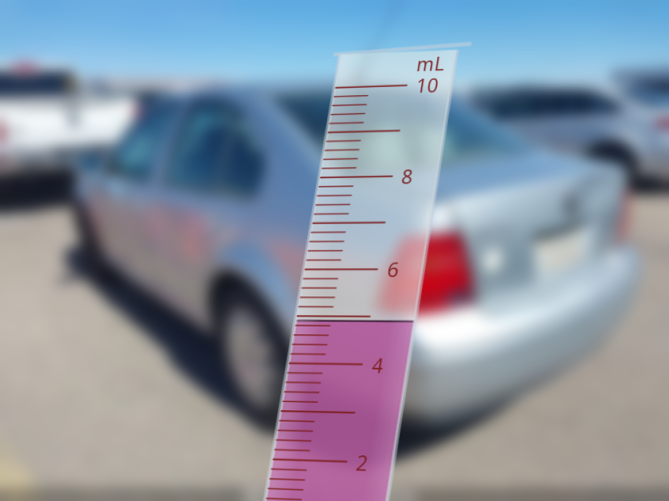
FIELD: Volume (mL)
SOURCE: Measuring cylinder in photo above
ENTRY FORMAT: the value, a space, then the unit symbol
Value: 4.9 mL
